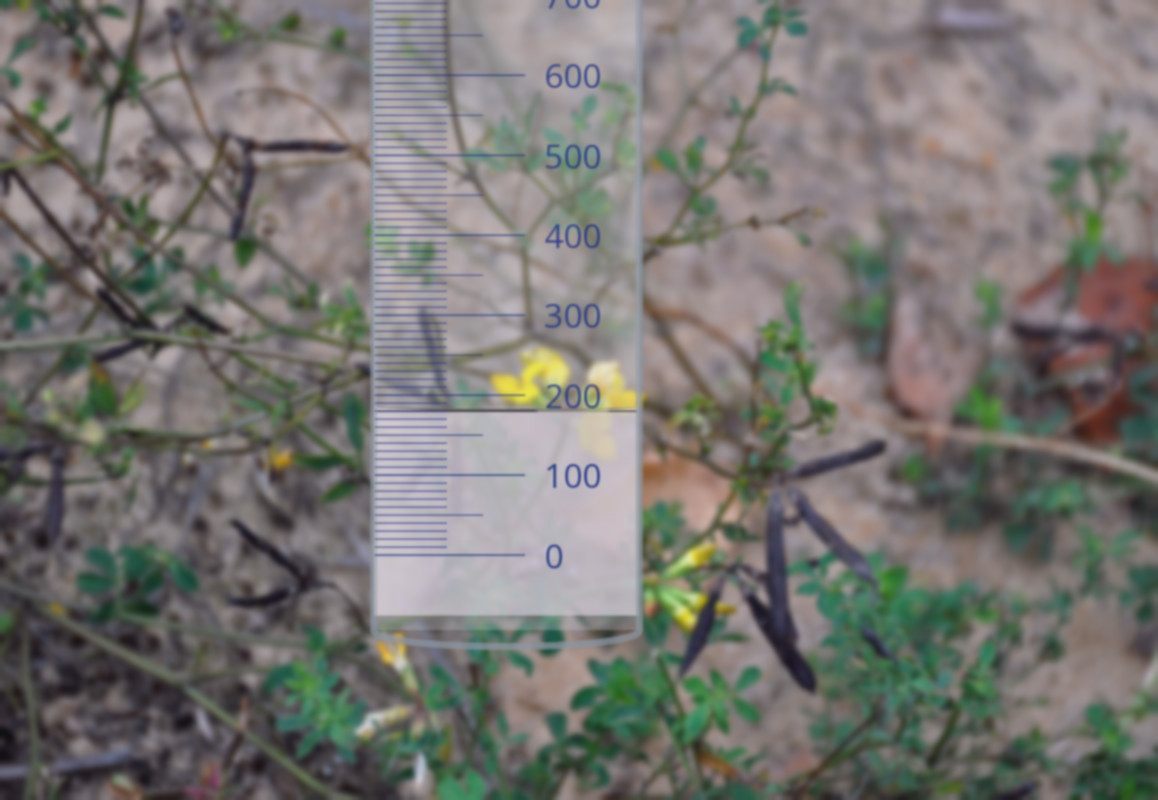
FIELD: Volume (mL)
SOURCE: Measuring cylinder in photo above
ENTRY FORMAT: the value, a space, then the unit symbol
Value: 180 mL
